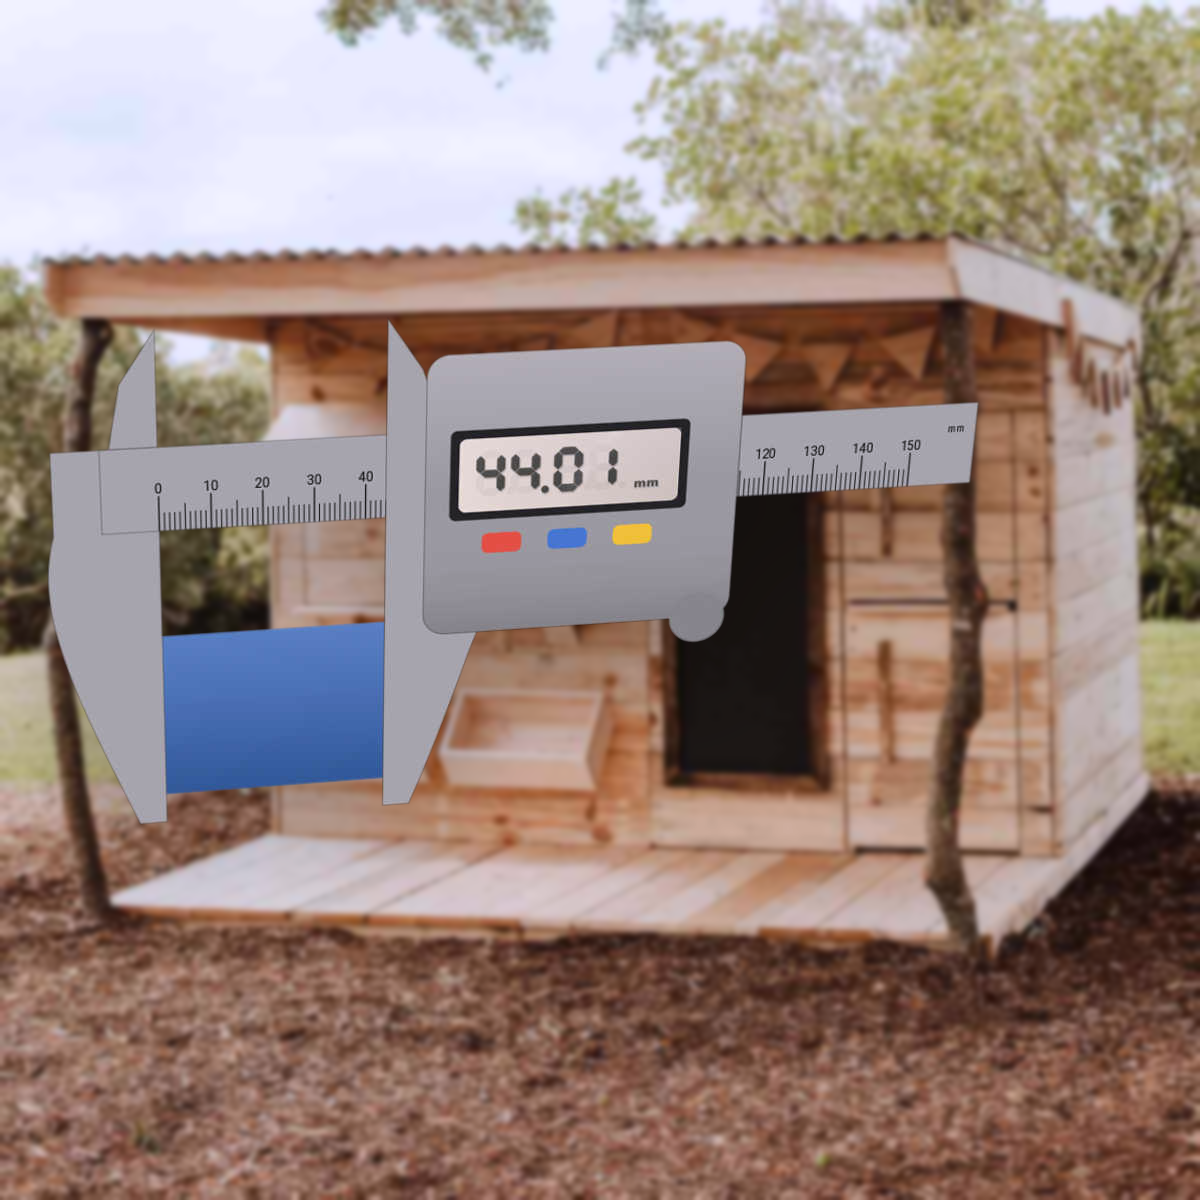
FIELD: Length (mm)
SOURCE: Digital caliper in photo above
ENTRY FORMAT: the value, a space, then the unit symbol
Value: 44.01 mm
